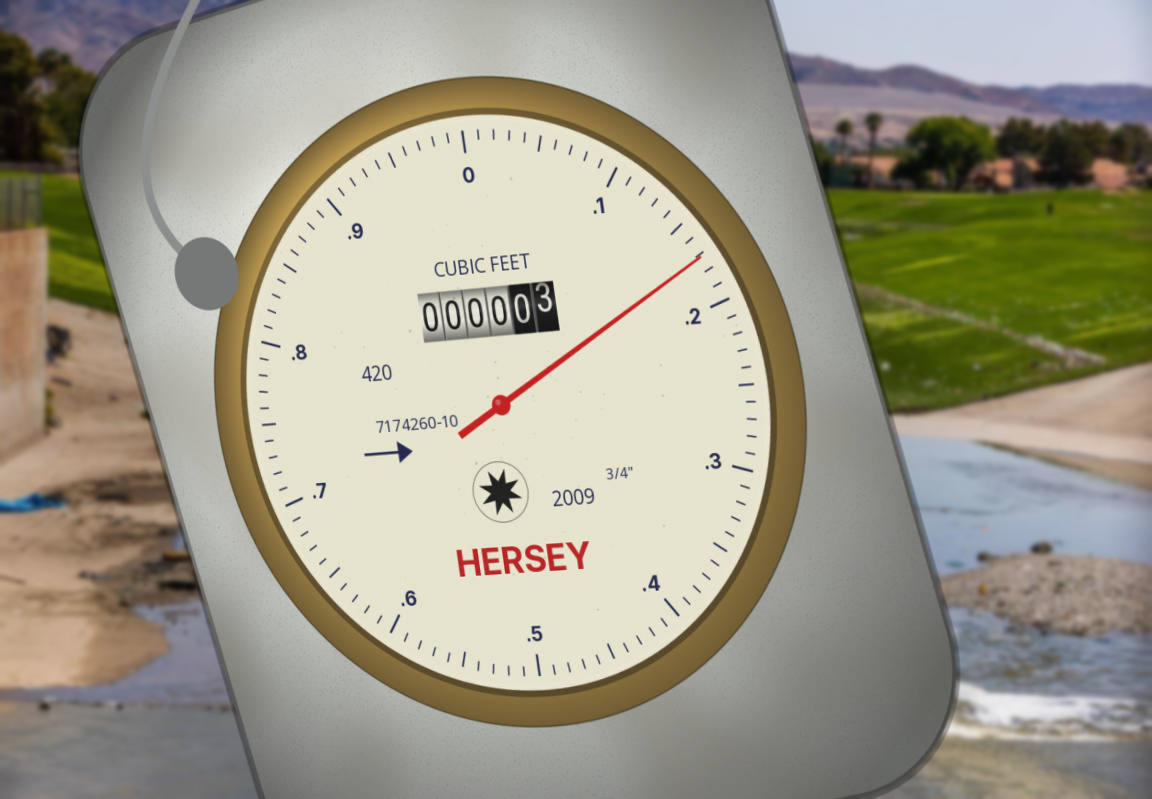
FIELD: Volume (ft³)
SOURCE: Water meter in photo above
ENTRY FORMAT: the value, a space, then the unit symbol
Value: 3.17 ft³
